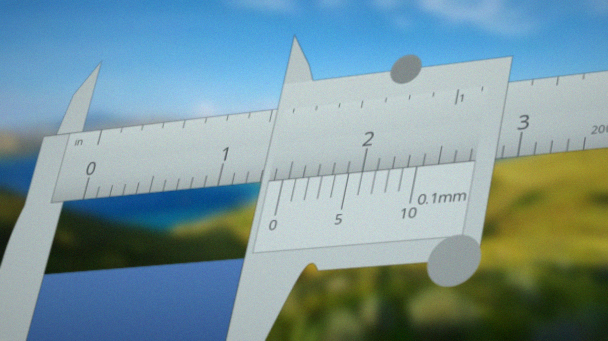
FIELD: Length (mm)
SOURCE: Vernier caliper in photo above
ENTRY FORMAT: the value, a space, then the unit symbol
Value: 14.6 mm
